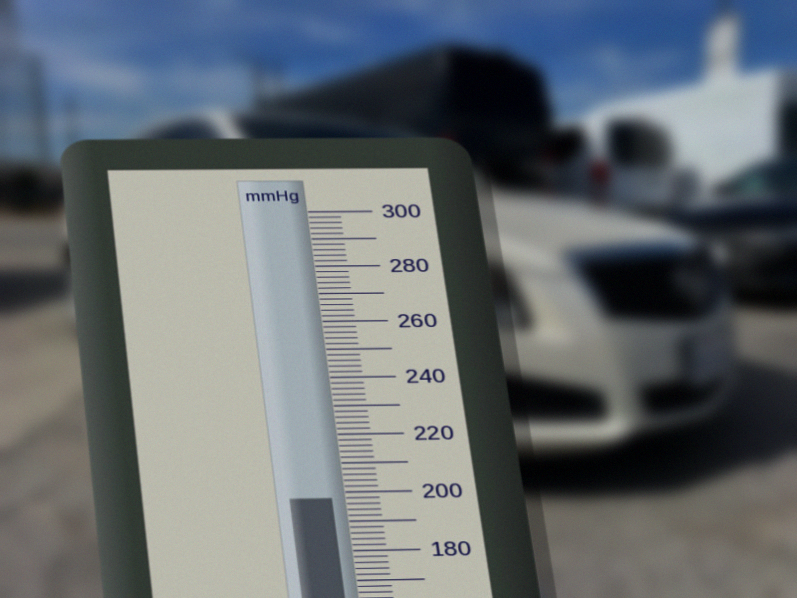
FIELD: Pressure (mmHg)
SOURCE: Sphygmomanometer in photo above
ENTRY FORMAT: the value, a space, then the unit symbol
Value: 198 mmHg
